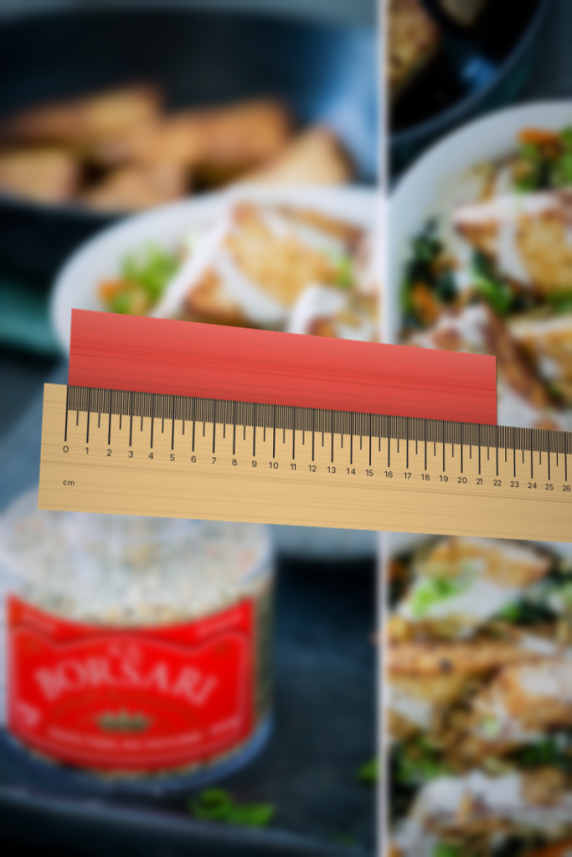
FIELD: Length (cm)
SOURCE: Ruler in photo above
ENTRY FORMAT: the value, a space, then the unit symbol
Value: 22 cm
